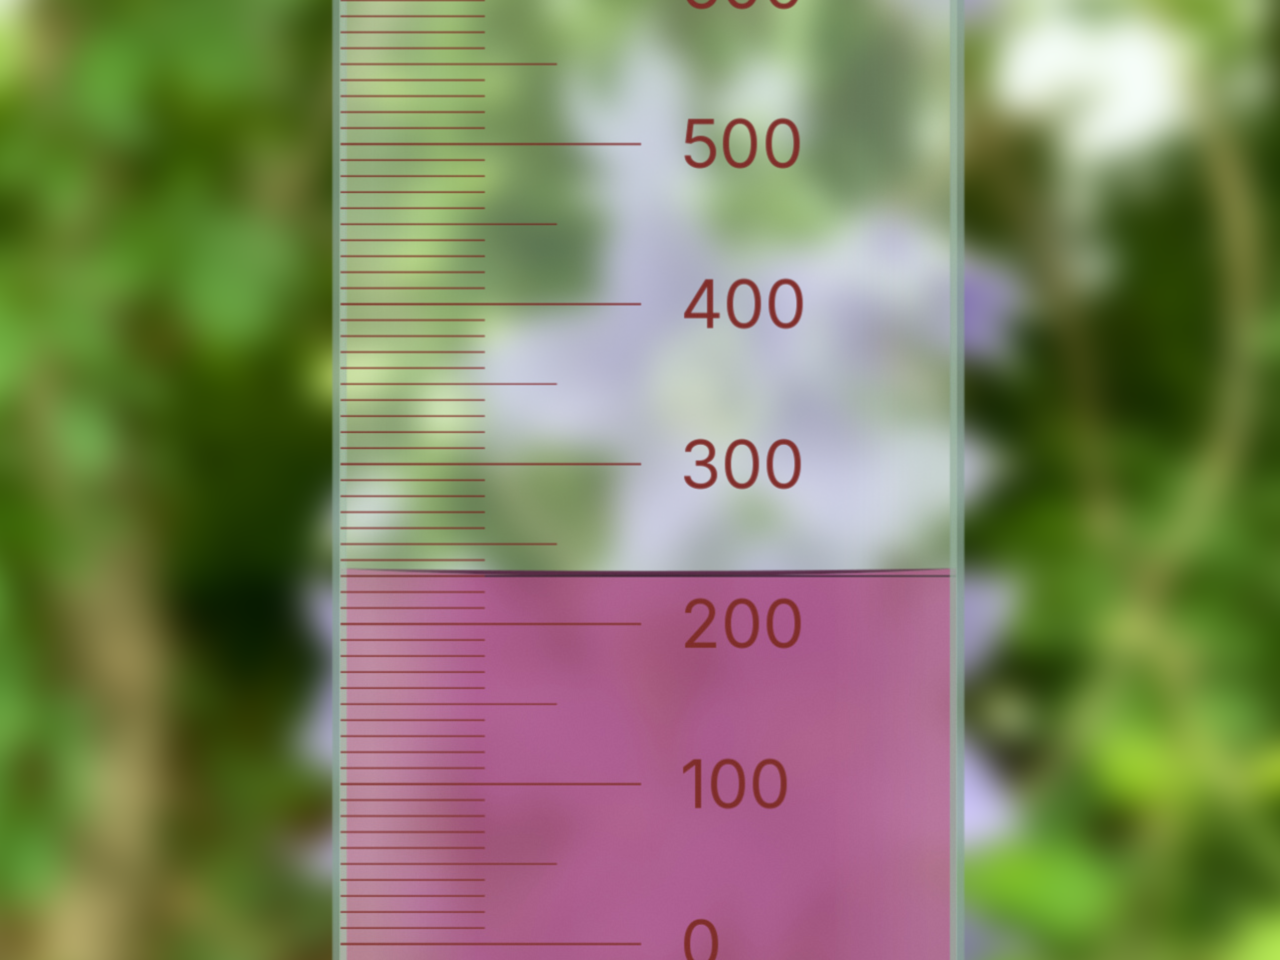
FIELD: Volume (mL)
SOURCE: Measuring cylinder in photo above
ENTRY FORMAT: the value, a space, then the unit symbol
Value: 230 mL
